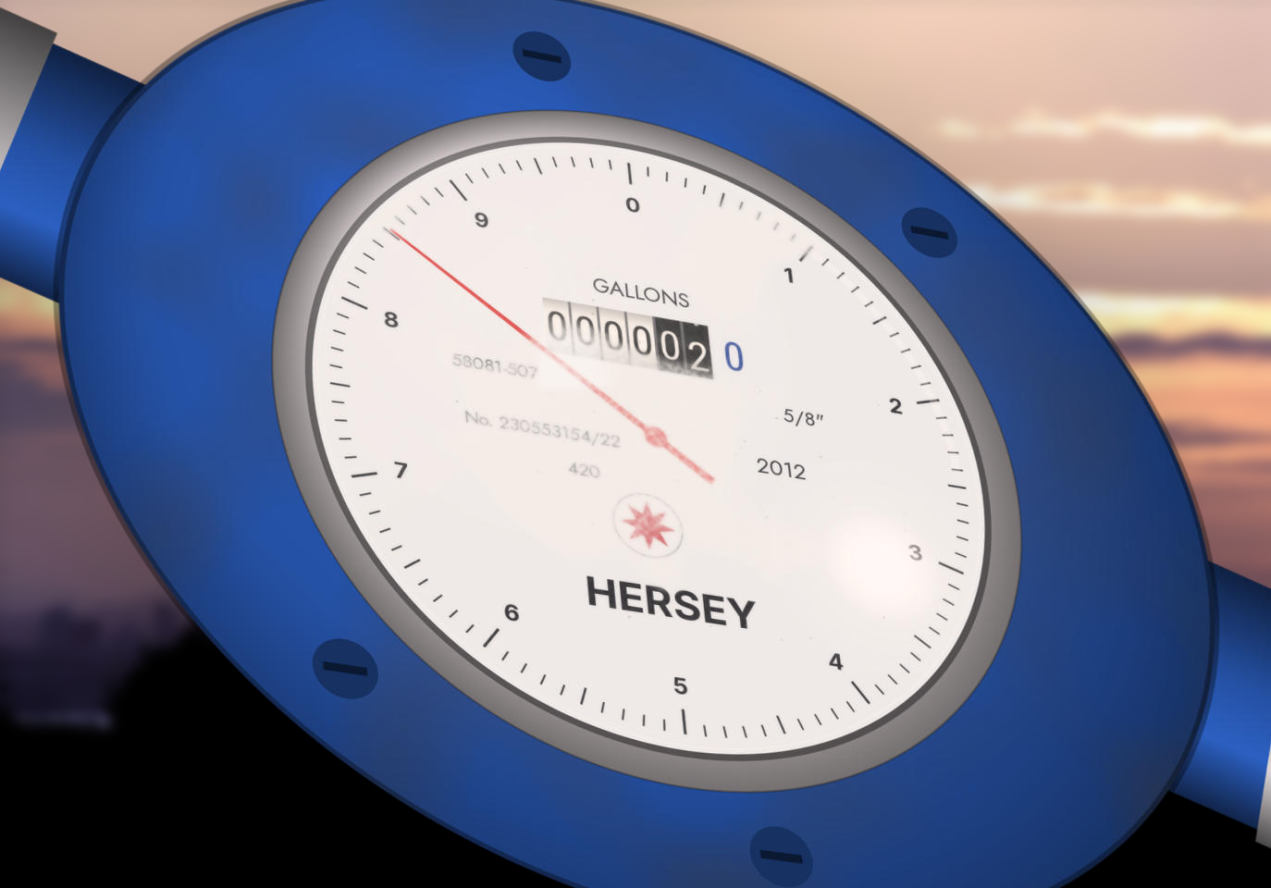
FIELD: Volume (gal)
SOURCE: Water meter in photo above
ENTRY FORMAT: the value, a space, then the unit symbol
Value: 18.5 gal
